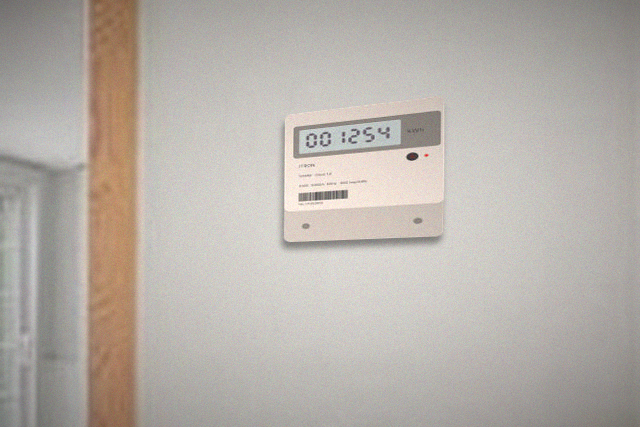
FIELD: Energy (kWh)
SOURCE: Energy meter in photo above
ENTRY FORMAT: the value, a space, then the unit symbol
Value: 1254 kWh
